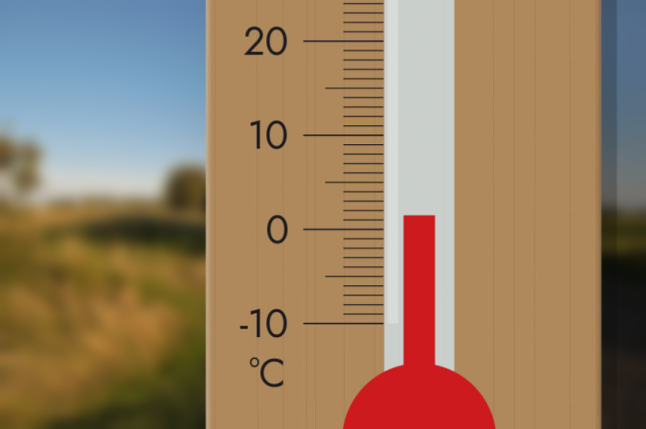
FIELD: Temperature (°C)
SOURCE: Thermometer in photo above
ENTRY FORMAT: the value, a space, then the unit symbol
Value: 1.5 °C
